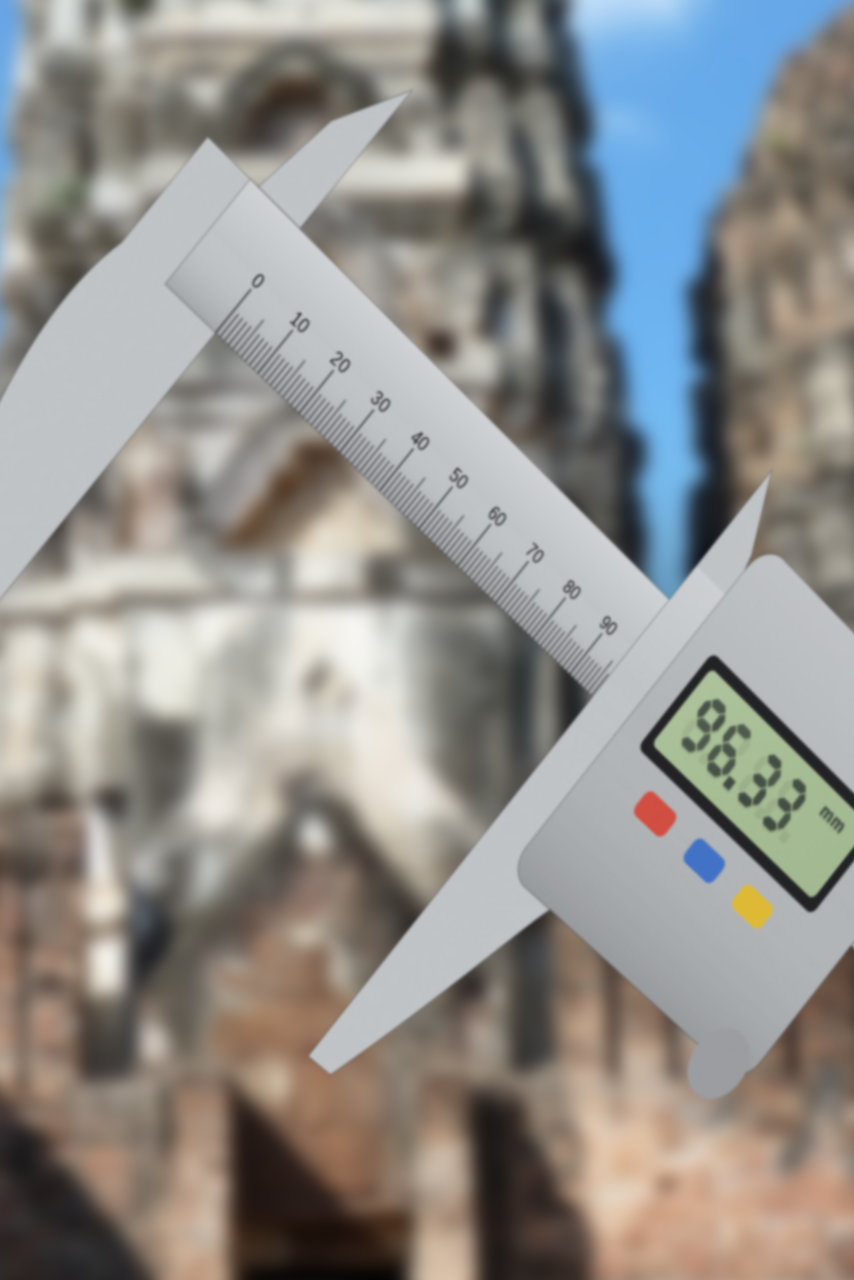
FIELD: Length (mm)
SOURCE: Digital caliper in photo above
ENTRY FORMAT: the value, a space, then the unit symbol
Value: 96.33 mm
